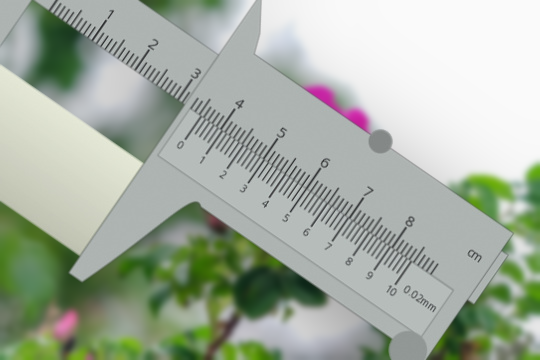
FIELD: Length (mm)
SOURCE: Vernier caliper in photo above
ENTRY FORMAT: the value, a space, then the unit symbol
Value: 35.5 mm
